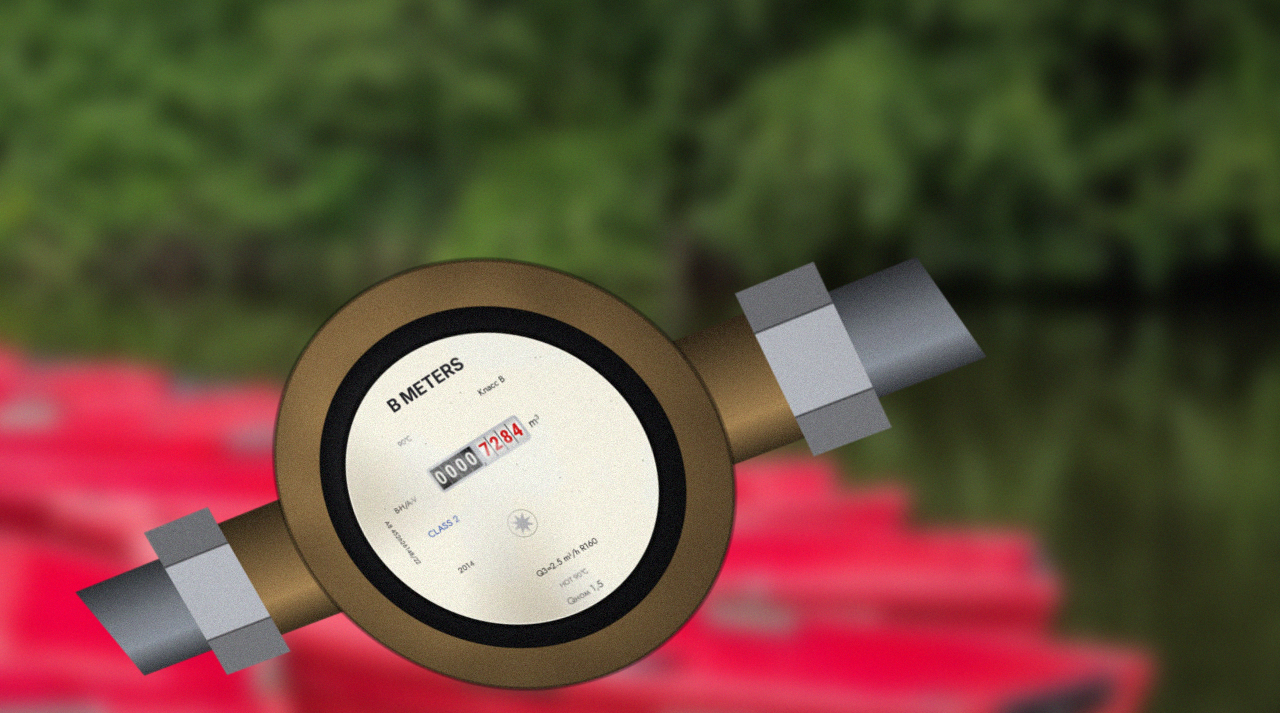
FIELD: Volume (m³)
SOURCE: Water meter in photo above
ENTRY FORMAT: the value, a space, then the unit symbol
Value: 0.7284 m³
